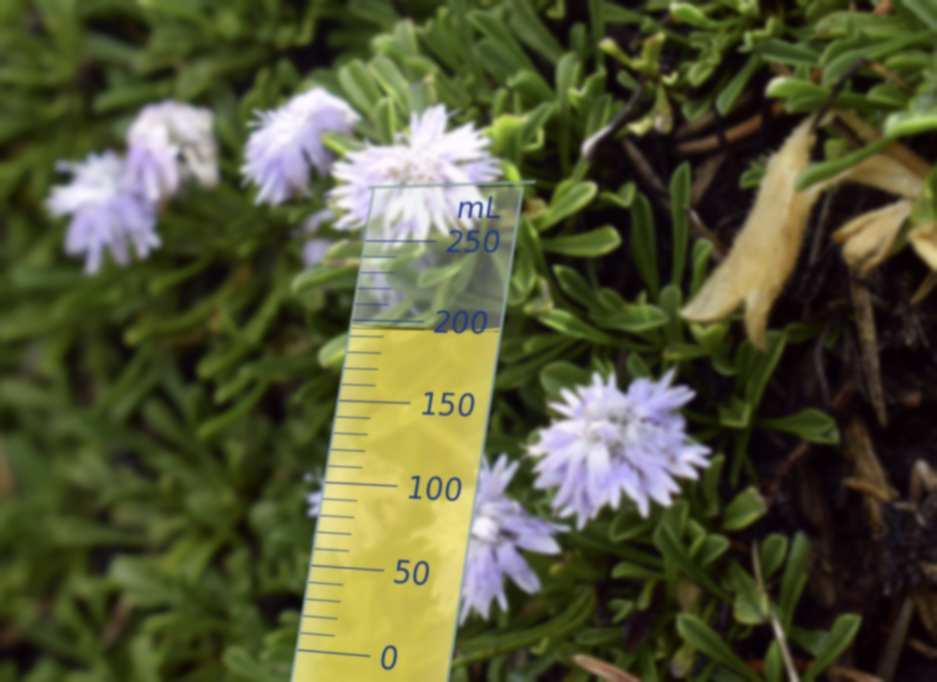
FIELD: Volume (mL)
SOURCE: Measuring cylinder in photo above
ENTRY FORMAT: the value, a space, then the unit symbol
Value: 195 mL
